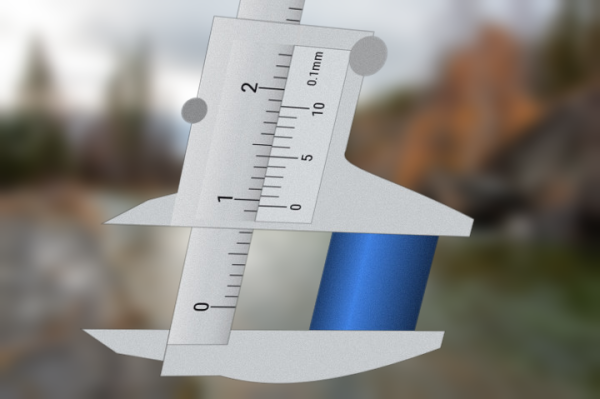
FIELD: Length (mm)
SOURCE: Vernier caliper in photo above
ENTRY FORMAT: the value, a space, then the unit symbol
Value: 9.5 mm
